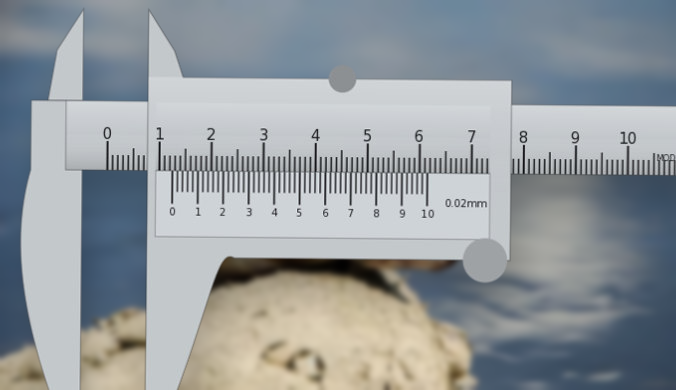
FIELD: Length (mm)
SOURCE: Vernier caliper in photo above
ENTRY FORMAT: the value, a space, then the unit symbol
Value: 12.5 mm
